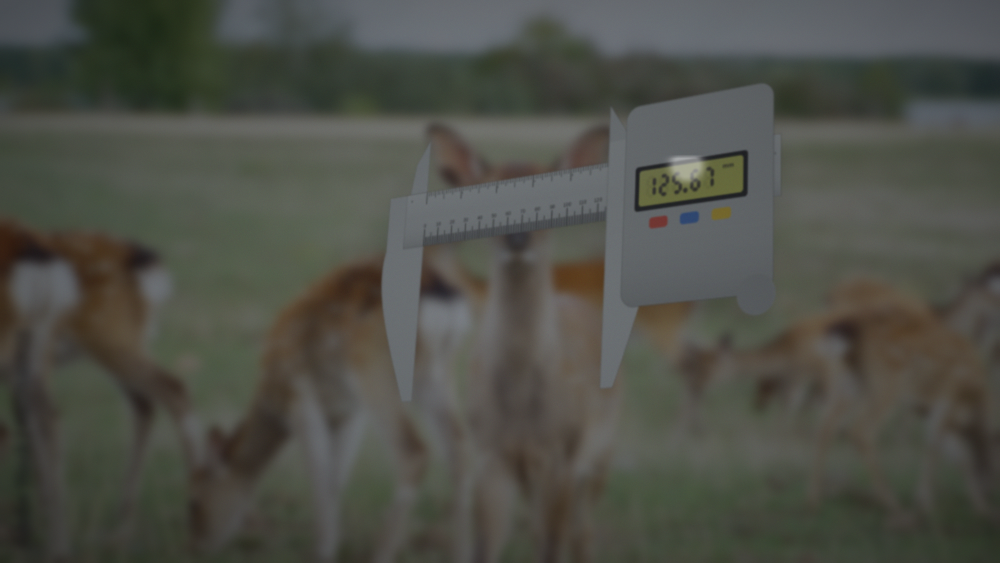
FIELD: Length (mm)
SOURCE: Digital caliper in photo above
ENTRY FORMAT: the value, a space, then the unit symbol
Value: 125.67 mm
